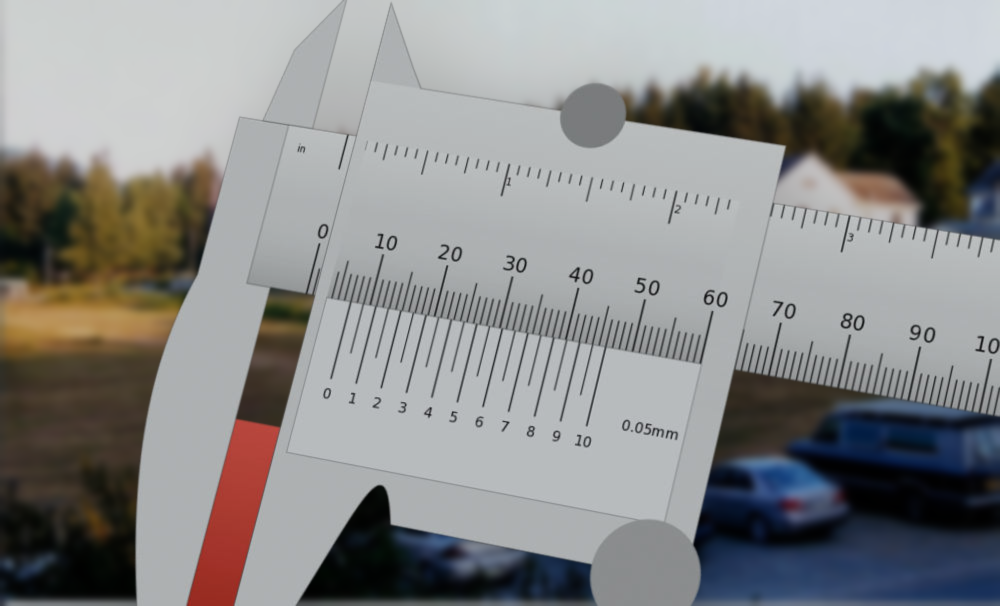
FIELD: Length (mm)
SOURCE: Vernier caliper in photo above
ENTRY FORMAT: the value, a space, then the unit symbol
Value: 7.0 mm
